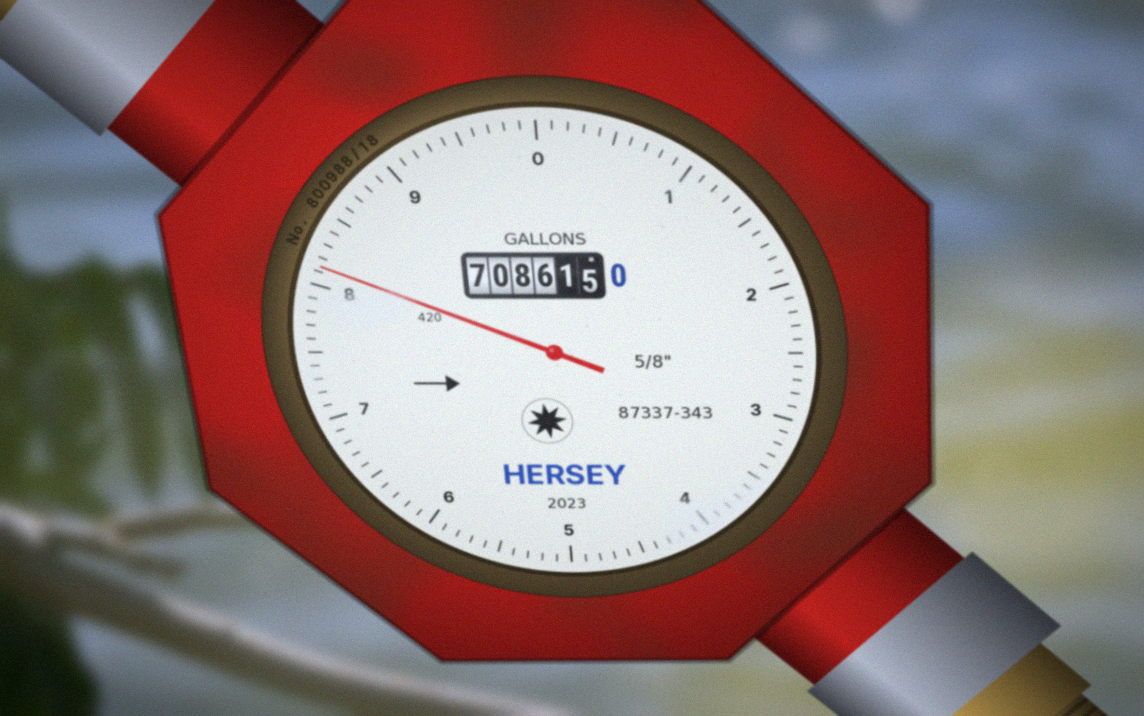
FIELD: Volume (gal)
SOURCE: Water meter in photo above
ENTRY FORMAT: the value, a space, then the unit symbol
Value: 7086148.1 gal
